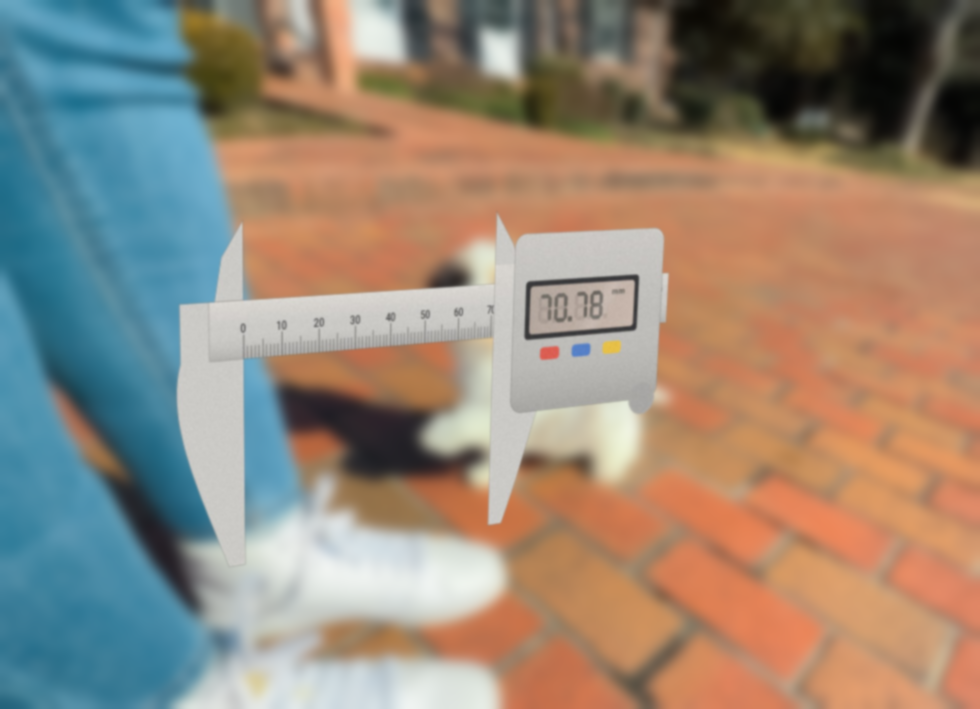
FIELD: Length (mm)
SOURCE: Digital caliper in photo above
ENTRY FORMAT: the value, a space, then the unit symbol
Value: 70.78 mm
